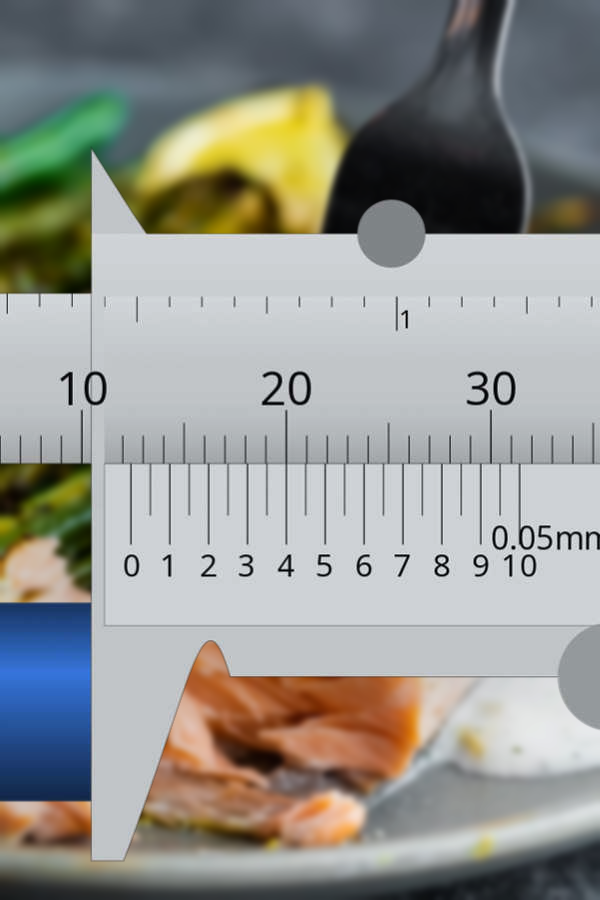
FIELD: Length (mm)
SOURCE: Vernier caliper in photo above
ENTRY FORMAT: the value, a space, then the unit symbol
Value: 12.4 mm
